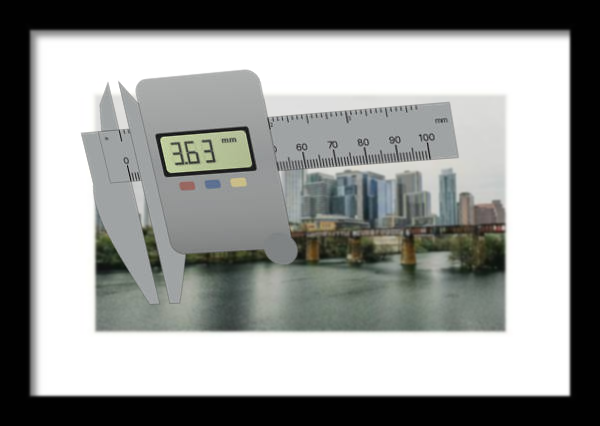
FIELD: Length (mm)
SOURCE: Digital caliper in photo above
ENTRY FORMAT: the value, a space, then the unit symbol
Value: 3.63 mm
